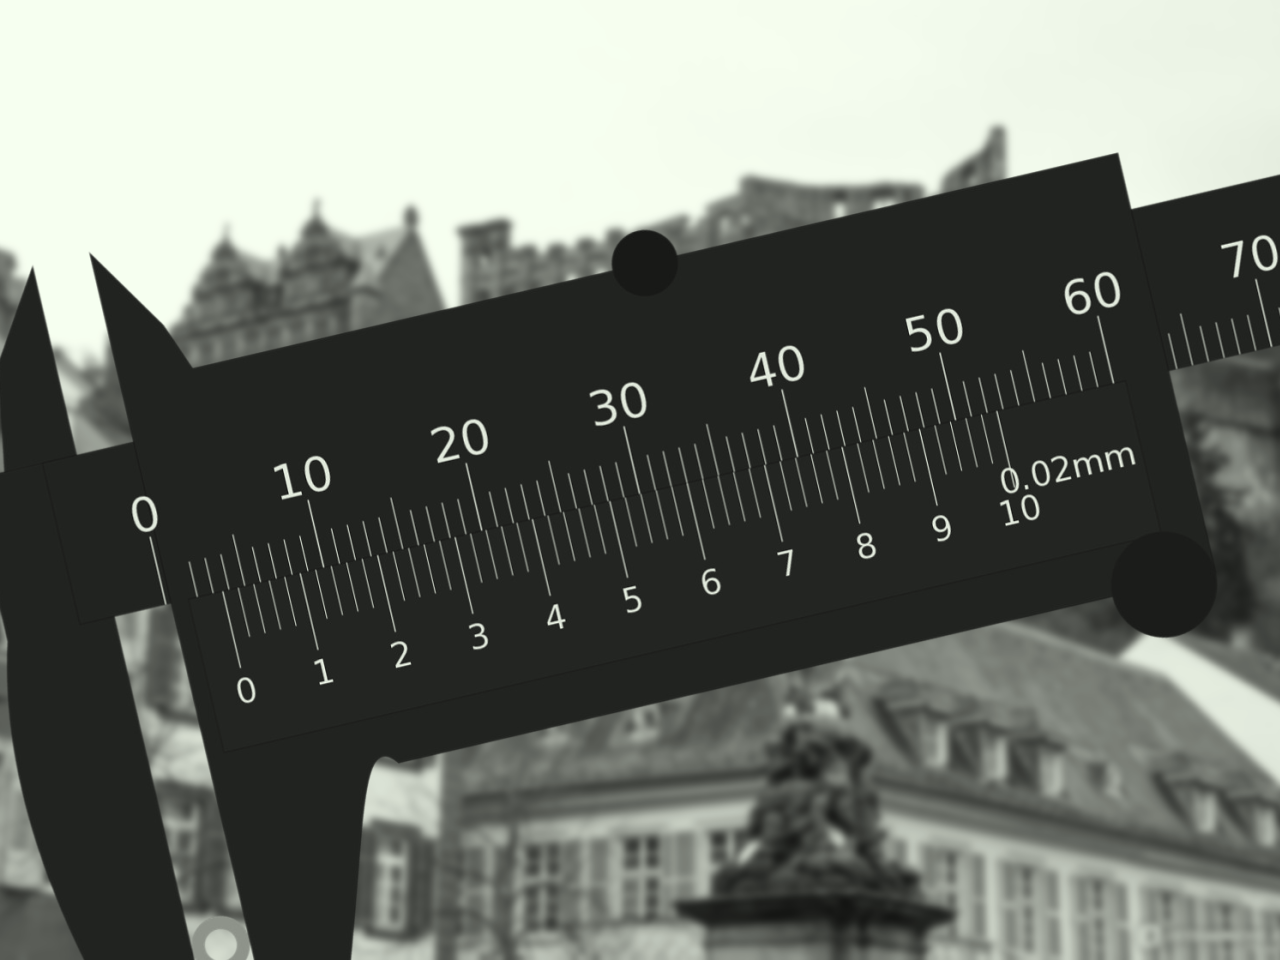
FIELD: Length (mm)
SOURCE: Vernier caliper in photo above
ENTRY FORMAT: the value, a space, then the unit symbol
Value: 3.6 mm
